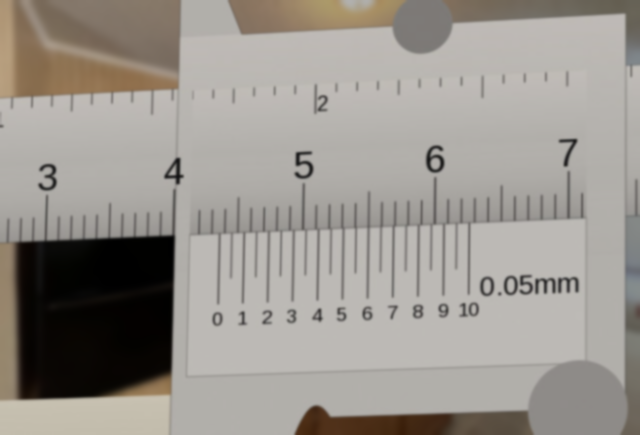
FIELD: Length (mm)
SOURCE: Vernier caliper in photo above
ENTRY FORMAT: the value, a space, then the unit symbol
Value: 43.6 mm
